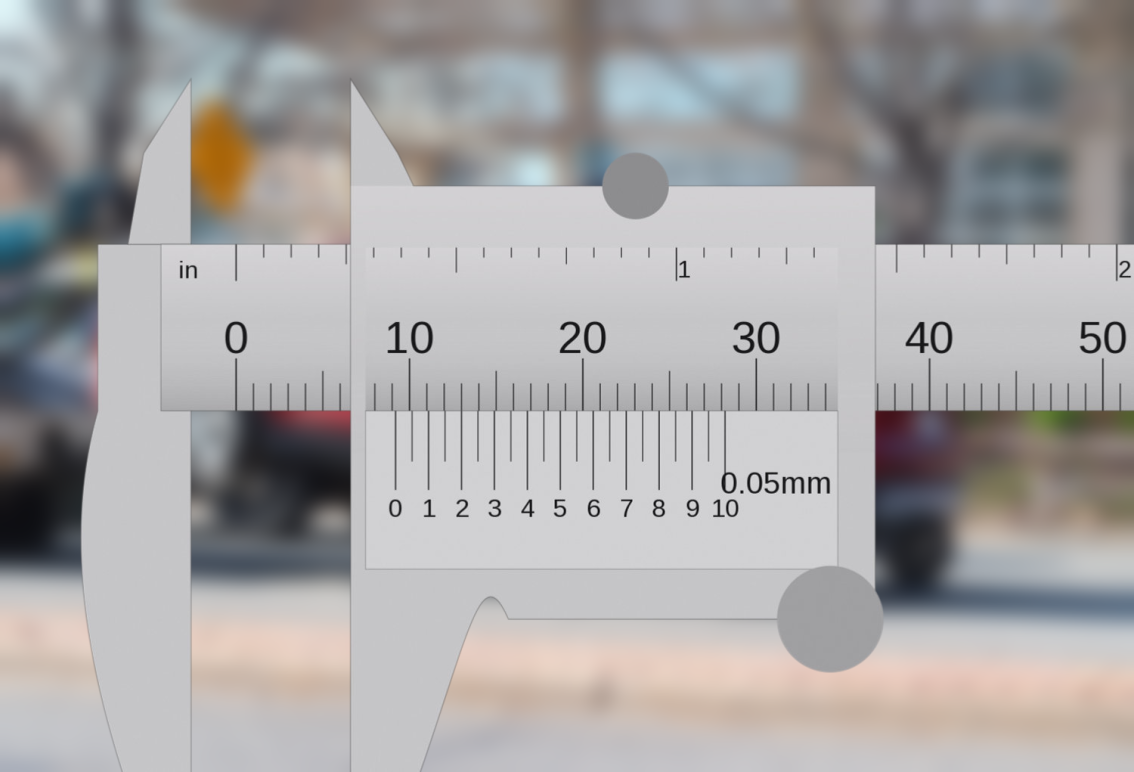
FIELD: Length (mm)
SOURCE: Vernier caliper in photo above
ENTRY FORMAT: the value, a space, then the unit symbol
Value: 9.2 mm
